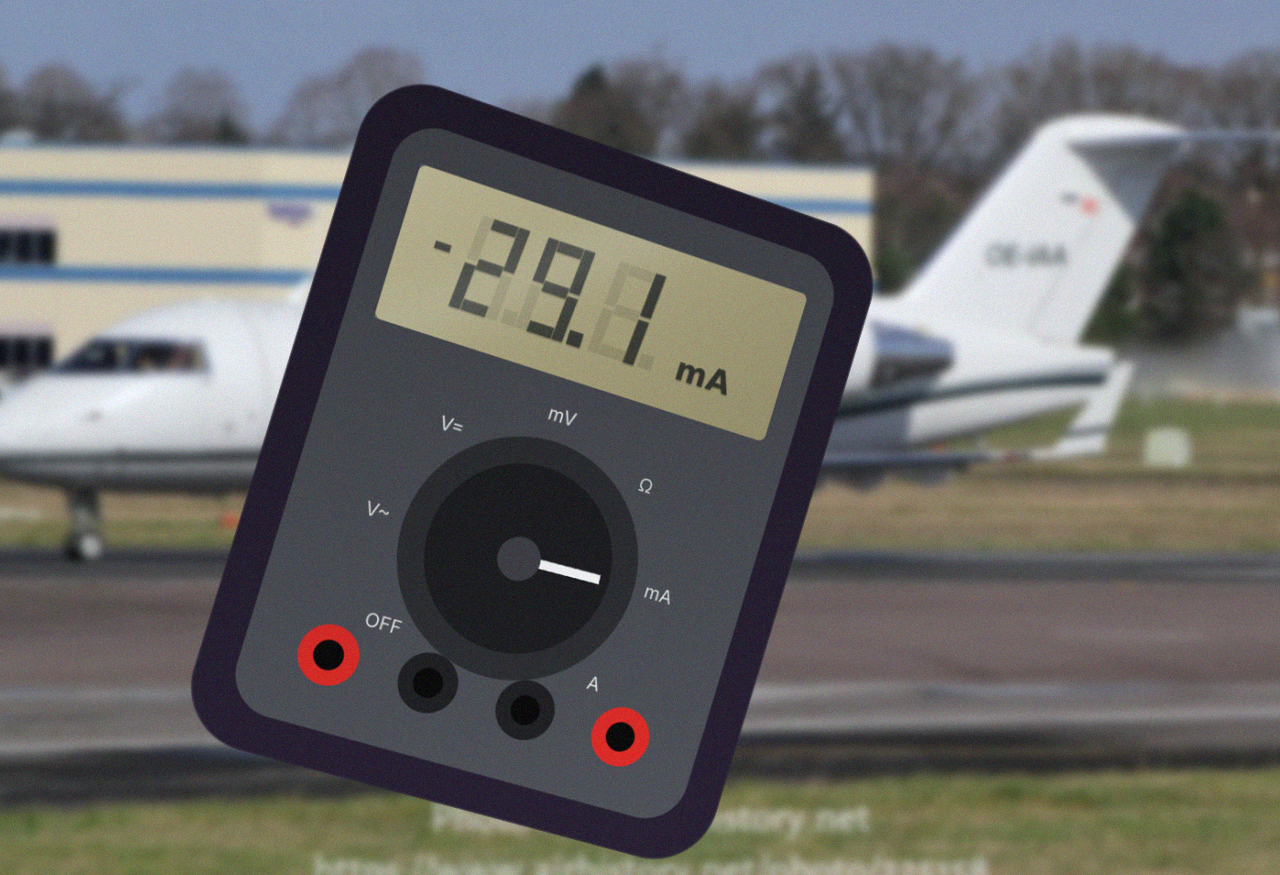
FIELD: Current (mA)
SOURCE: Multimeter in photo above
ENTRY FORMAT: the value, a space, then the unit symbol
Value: -29.1 mA
